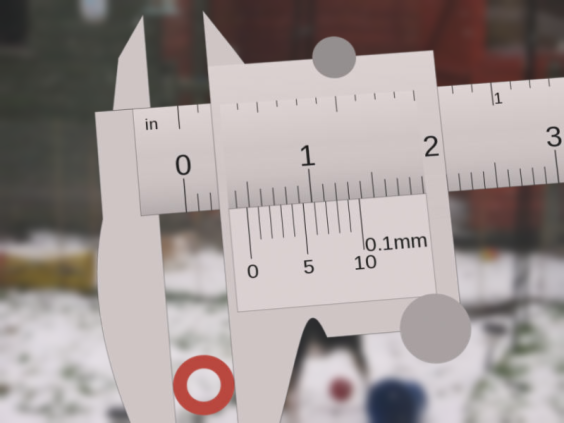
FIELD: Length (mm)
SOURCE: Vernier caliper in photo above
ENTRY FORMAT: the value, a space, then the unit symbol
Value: 4.8 mm
